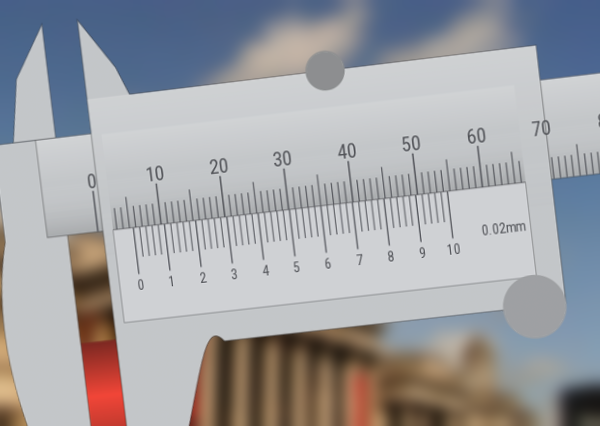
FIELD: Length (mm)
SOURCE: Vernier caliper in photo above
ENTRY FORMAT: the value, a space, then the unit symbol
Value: 5.6 mm
